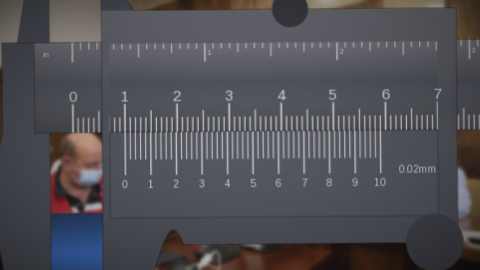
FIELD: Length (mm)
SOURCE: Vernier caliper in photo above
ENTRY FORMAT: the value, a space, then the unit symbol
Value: 10.0 mm
